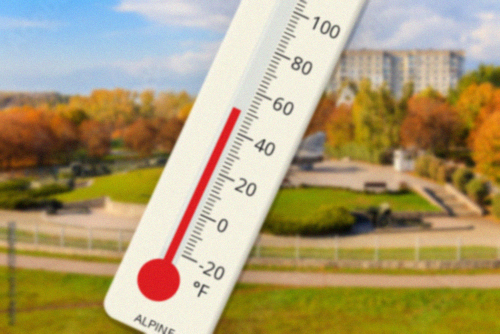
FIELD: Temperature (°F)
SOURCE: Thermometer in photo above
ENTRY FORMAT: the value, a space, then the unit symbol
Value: 50 °F
